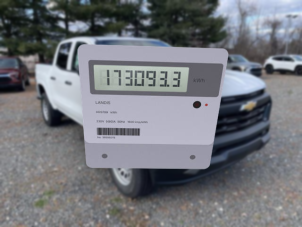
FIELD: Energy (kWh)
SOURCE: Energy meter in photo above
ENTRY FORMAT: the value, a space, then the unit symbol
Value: 173093.3 kWh
